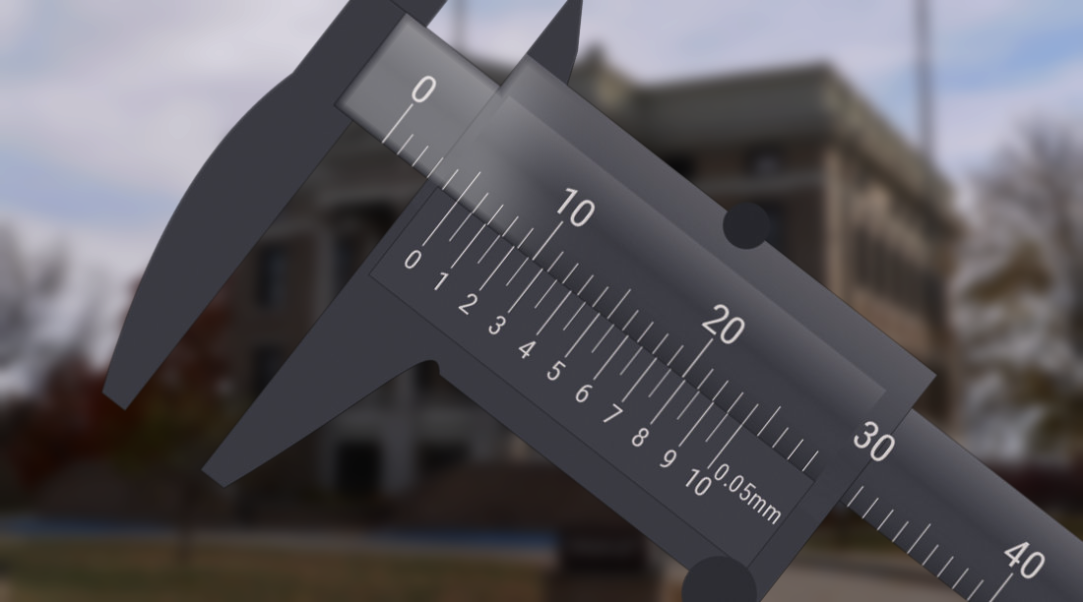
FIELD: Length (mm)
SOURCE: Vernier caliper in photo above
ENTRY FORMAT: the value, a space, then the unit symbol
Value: 5.0 mm
